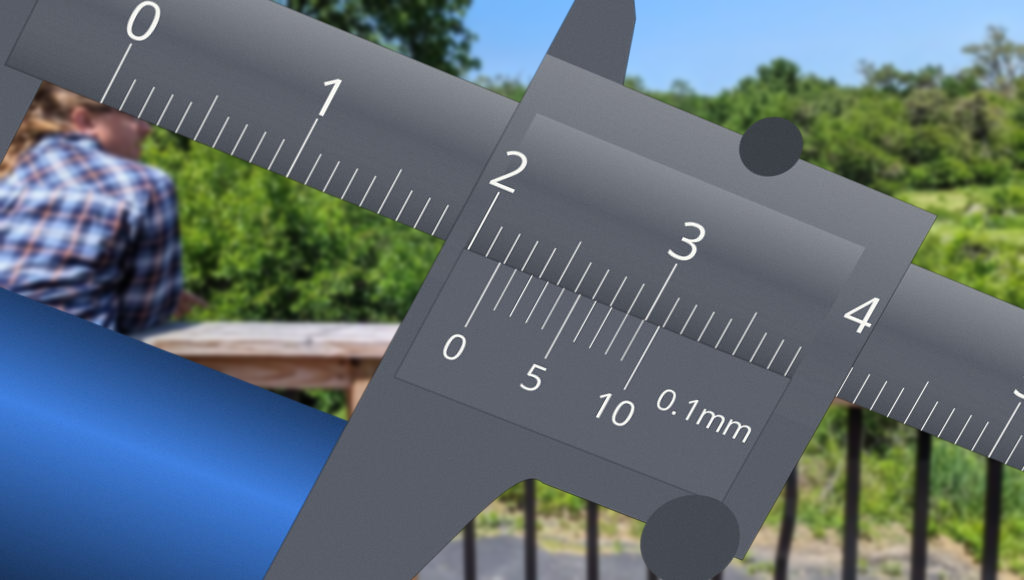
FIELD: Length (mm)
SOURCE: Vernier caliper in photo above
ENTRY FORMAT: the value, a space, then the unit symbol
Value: 21.8 mm
